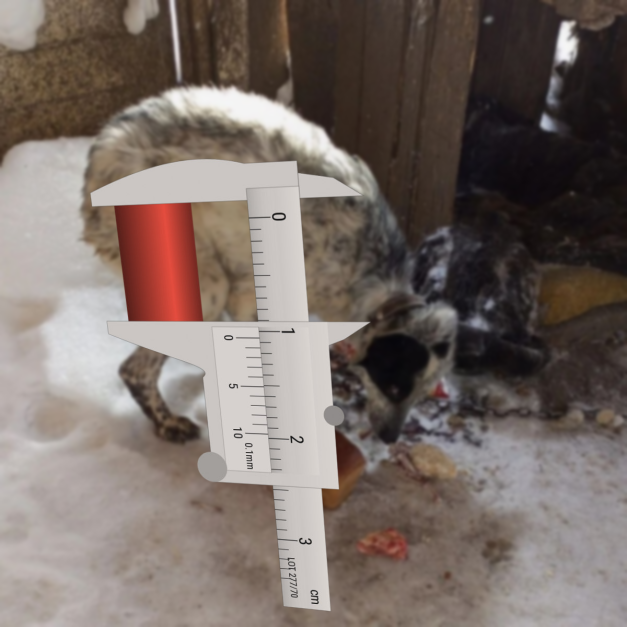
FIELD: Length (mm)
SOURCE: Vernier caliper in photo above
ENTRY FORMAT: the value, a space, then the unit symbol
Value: 10.6 mm
